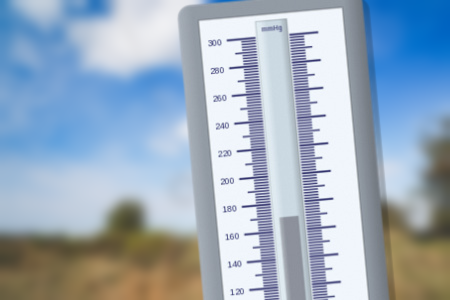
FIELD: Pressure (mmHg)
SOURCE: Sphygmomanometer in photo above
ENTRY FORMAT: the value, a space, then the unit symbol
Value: 170 mmHg
